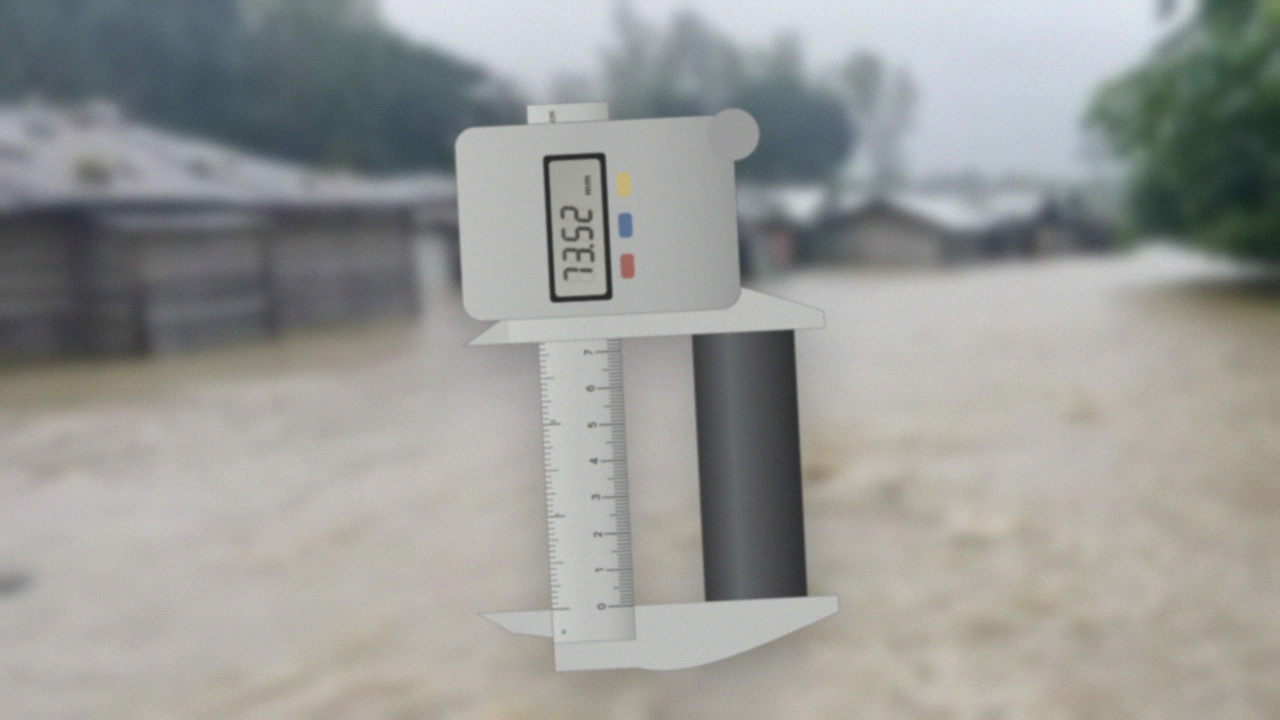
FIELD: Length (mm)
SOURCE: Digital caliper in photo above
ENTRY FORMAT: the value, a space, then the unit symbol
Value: 73.52 mm
